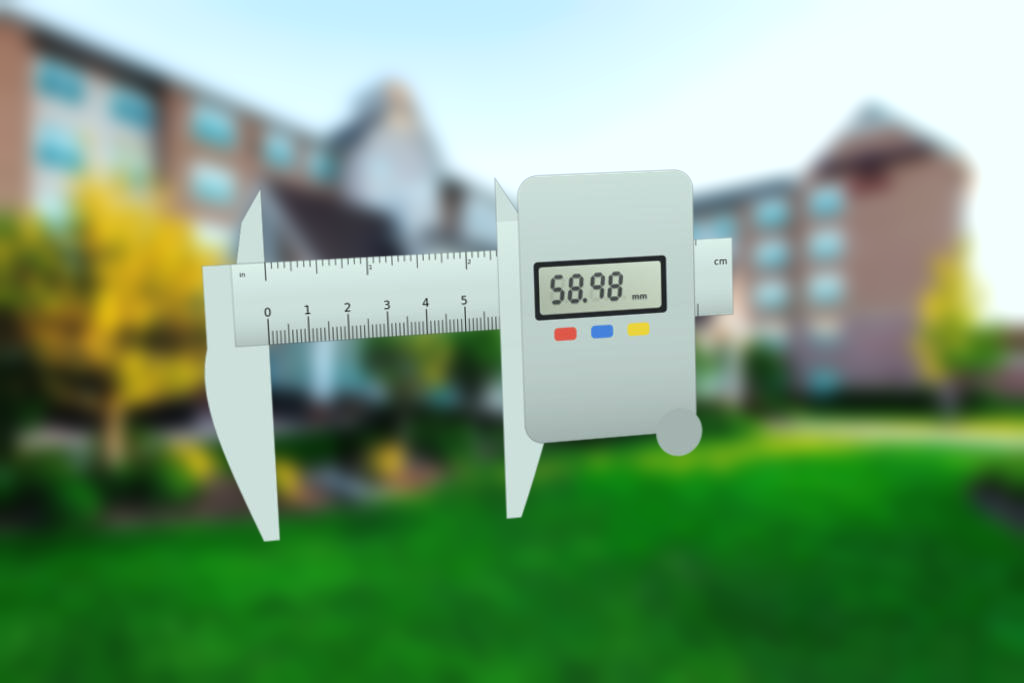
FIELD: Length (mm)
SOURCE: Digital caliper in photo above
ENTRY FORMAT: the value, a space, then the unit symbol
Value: 58.98 mm
